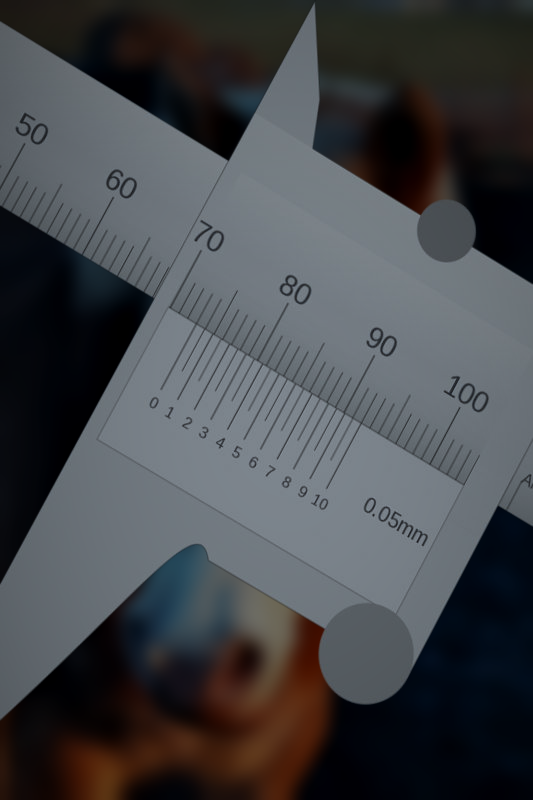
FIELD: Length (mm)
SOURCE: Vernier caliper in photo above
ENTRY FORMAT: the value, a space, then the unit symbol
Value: 73.0 mm
